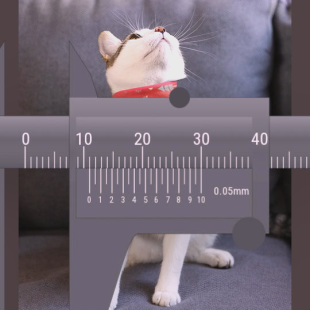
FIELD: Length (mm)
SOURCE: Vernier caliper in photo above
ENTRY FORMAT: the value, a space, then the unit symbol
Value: 11.0 mm
